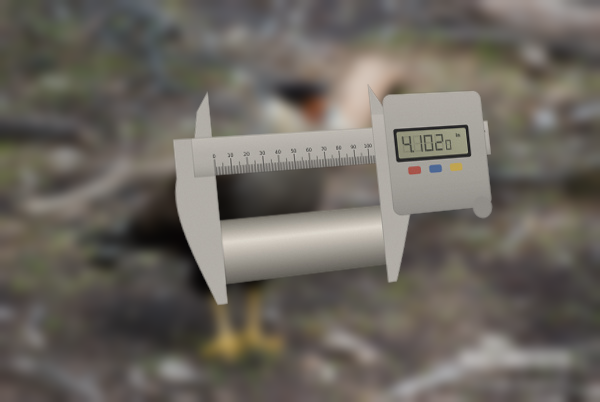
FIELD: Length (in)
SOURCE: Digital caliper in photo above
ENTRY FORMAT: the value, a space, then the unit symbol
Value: 4.1020 in
